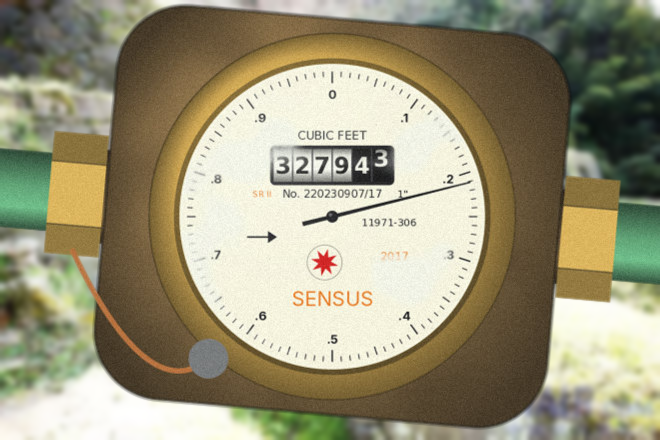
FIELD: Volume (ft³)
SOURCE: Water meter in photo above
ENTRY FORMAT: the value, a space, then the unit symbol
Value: 327943.21 ft³
